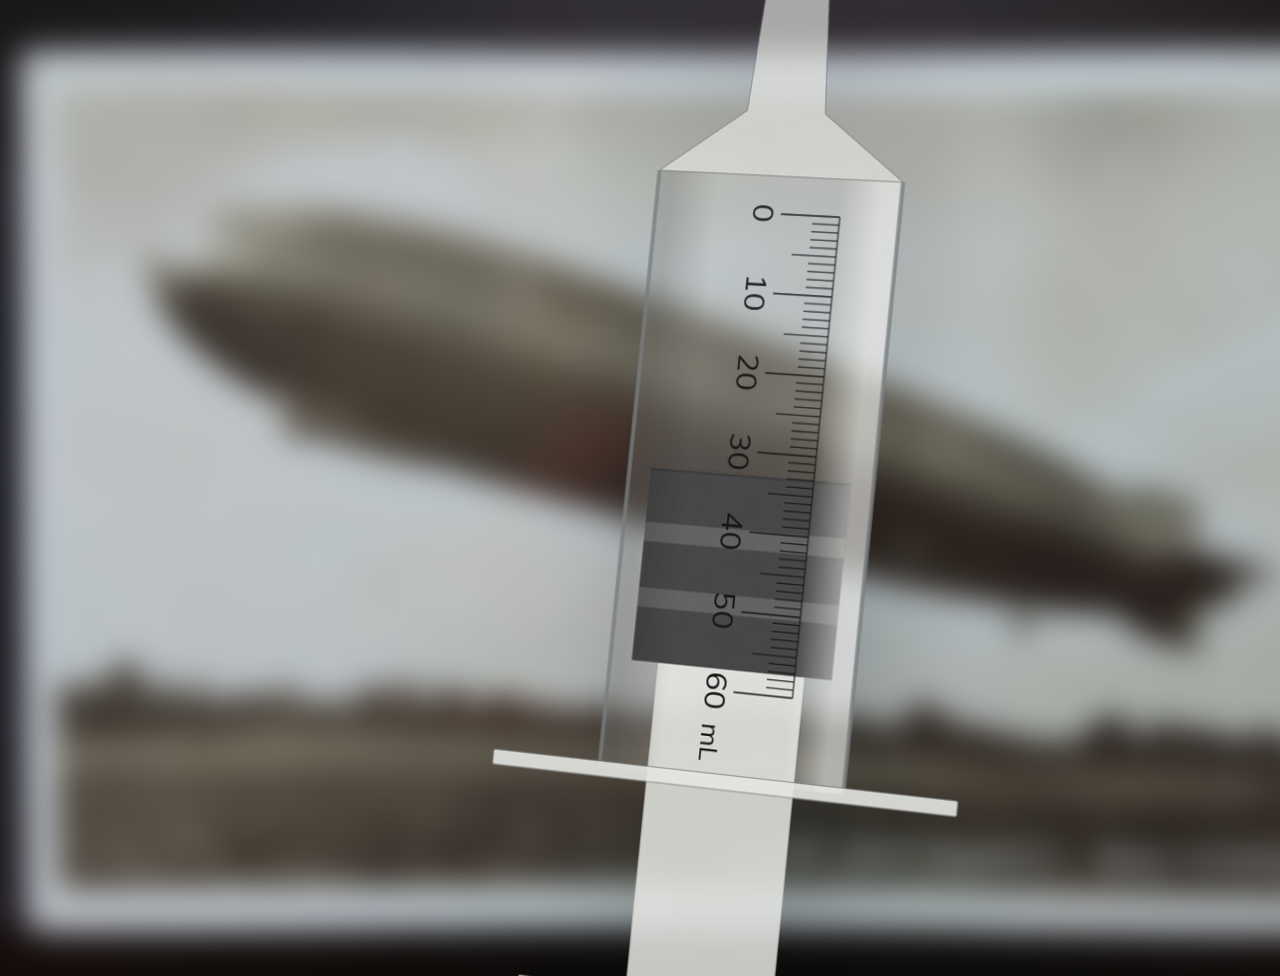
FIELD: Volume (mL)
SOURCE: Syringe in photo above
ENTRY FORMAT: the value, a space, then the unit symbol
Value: 33 mL
